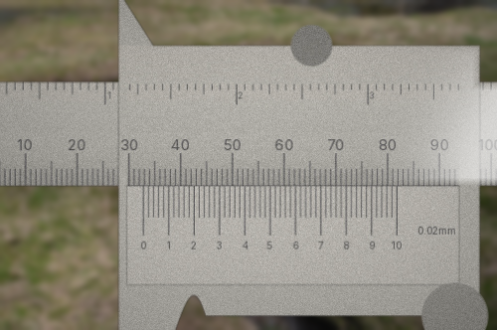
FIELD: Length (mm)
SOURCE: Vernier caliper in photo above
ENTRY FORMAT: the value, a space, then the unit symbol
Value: 32.8 mm
